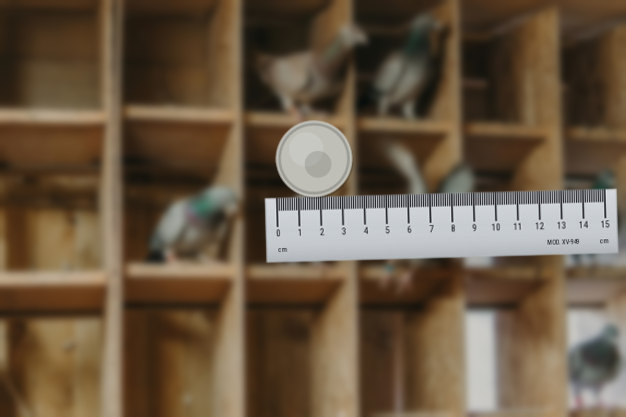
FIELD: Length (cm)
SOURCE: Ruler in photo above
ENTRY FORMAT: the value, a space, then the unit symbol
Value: 3.5 cm
